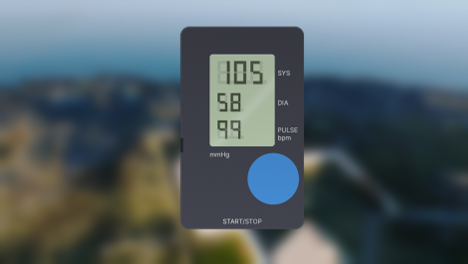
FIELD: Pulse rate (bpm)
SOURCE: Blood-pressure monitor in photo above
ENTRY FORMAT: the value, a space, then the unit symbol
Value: 99 bpm
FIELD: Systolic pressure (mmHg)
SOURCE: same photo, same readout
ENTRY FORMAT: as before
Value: 105 mmHg
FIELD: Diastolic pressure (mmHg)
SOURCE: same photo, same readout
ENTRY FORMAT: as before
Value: 58 mmHg
